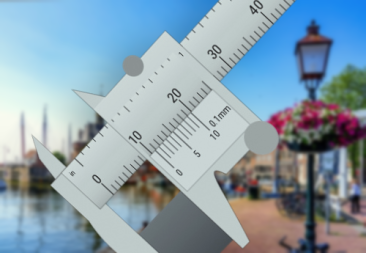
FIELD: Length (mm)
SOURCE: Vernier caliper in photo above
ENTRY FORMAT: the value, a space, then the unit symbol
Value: 10.8 mm
